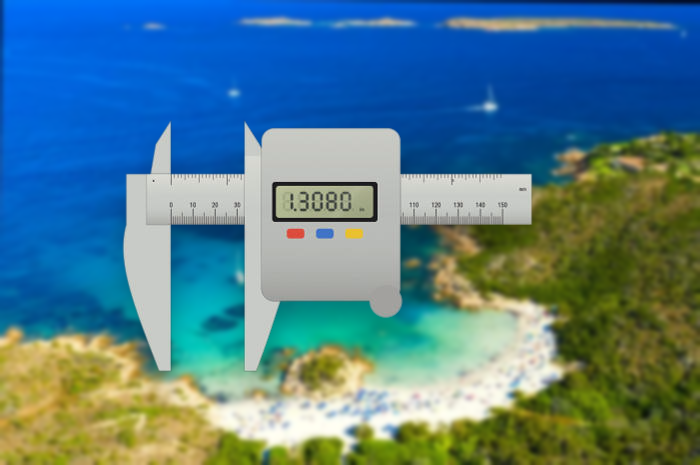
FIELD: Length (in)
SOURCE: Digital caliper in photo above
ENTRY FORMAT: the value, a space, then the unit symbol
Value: 1.3080 in
